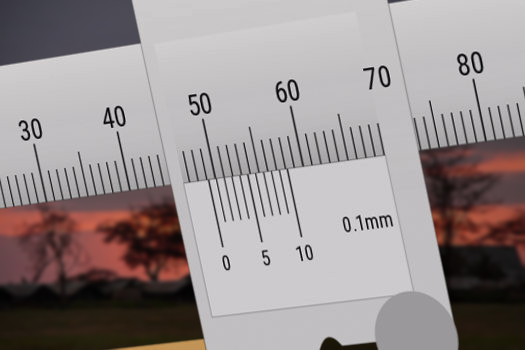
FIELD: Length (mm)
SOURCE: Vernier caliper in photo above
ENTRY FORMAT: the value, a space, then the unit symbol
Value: 49.2 mm
